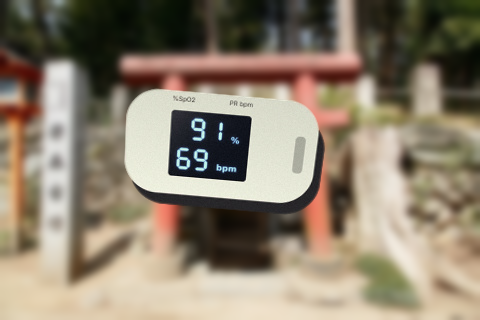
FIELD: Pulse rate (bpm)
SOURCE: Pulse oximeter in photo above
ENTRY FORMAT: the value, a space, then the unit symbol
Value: 69 bpm
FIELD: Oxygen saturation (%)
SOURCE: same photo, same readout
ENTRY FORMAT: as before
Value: 91 %
